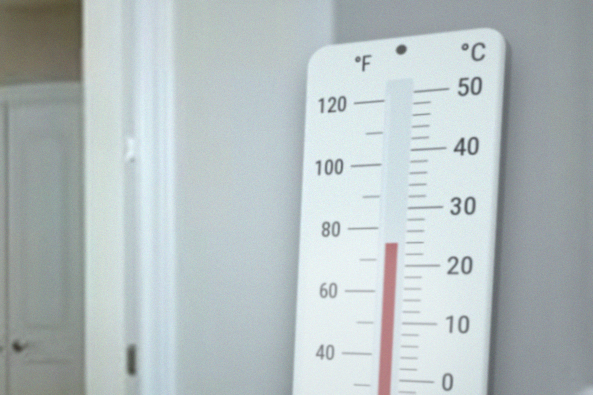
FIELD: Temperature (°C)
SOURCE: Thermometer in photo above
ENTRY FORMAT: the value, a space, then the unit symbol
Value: 24 °C
